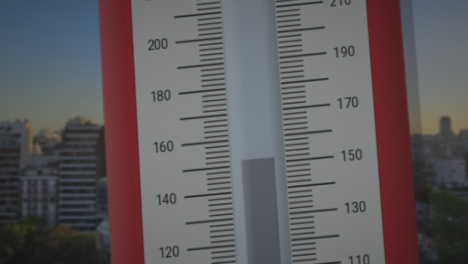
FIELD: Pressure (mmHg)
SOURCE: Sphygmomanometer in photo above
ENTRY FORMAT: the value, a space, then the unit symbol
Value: 152 mmHg
